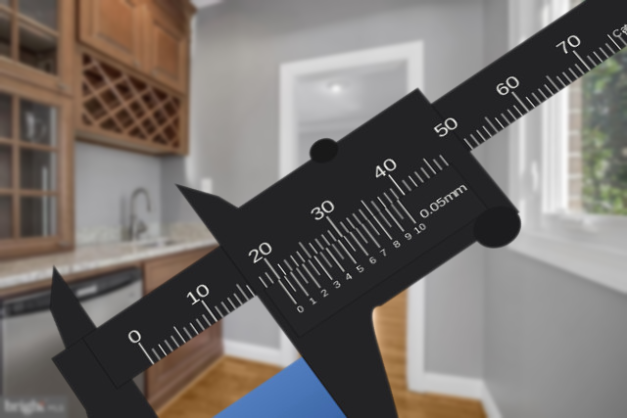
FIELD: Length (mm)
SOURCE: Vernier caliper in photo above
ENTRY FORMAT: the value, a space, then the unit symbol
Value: 19.8 mm
